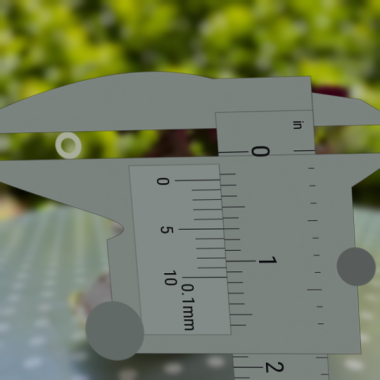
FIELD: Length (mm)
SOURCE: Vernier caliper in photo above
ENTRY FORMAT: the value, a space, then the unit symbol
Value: 2.5 mm
